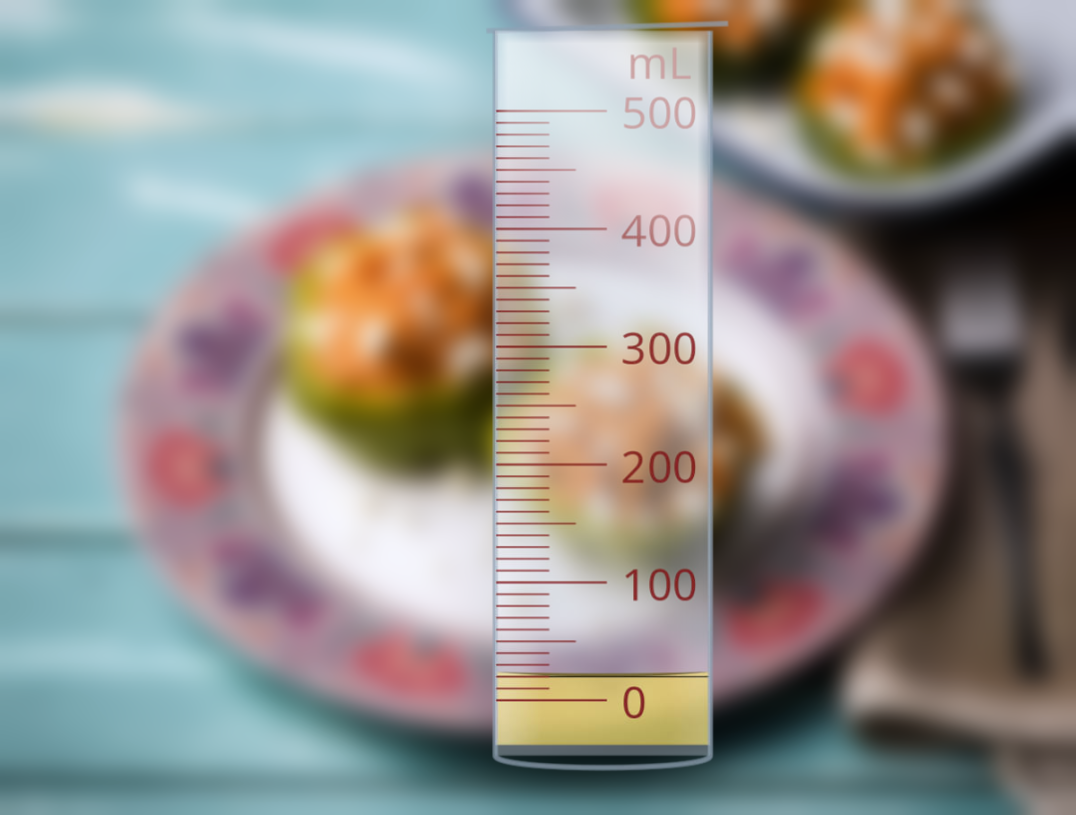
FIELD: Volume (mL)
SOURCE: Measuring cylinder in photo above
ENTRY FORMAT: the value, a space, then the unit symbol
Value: 20 mL
